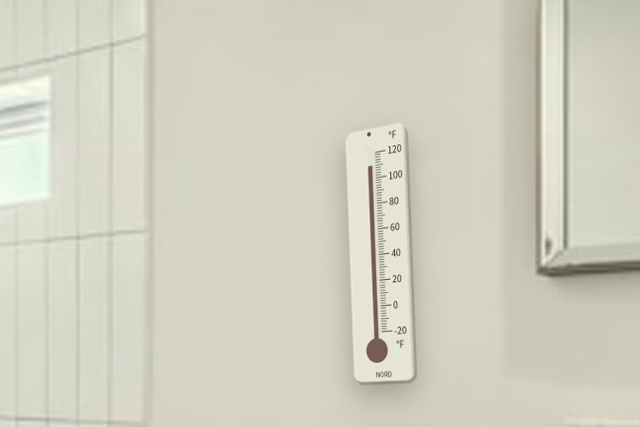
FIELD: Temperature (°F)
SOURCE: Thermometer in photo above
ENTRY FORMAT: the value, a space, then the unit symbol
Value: 110 °F
